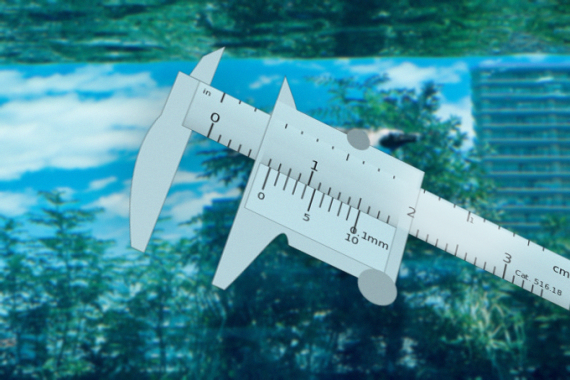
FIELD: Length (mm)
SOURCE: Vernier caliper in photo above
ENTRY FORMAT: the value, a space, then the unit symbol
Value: 6.2 mm
